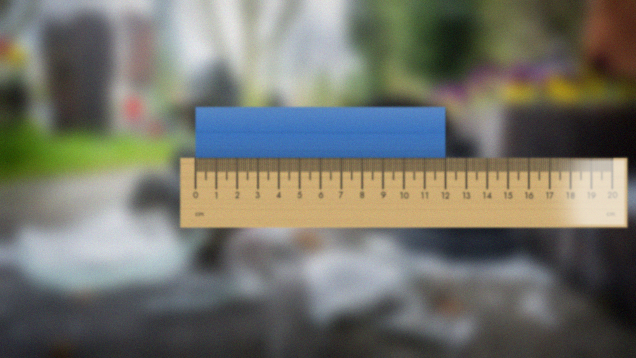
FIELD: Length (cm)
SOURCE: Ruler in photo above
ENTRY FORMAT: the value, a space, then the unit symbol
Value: 12 cm
